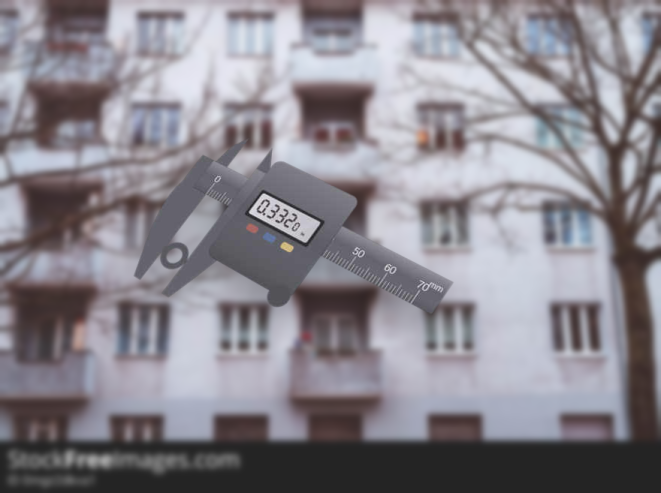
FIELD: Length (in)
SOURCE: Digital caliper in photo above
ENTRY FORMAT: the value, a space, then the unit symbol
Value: 0.3320 in
